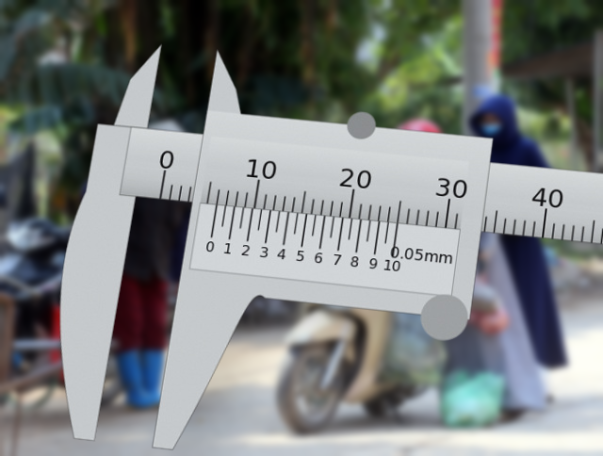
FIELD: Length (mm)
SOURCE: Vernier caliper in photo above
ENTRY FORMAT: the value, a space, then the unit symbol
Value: 6.0 mm
